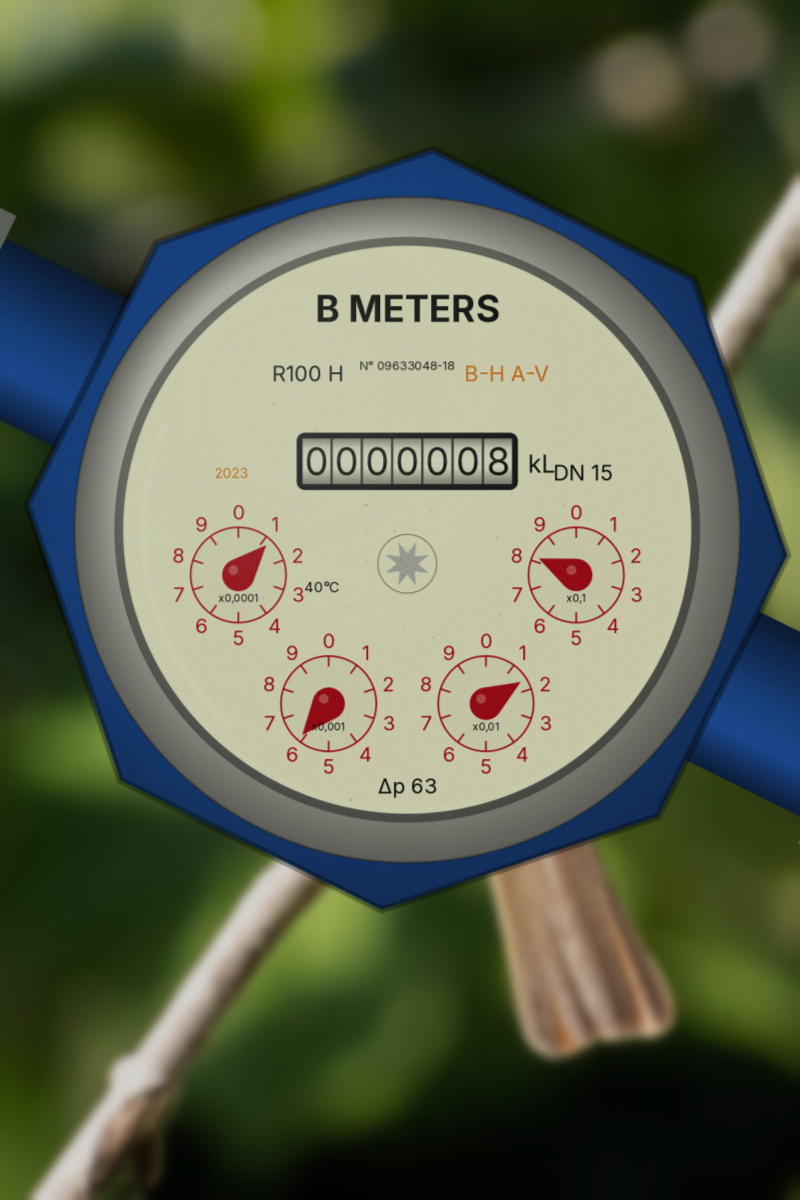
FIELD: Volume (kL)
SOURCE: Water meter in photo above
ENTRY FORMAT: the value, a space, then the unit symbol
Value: 8.8161 kL
